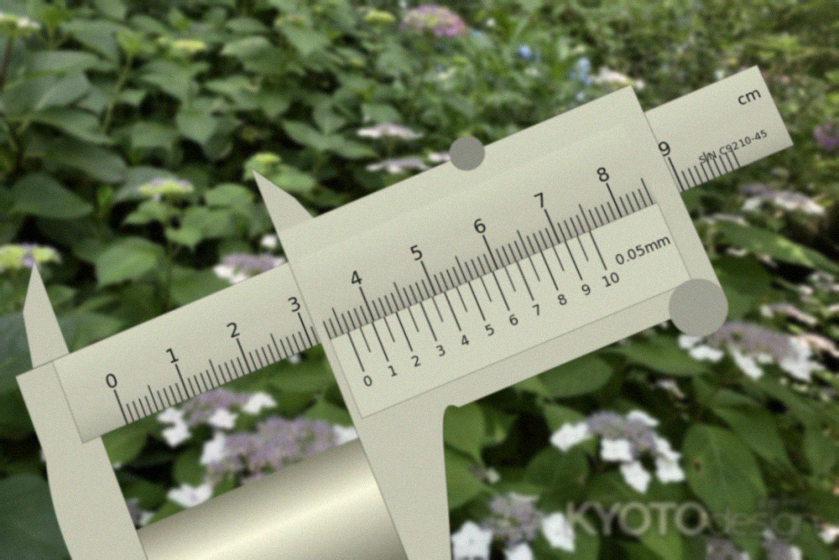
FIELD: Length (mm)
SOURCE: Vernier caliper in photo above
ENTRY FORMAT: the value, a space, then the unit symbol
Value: 35.8 mm
